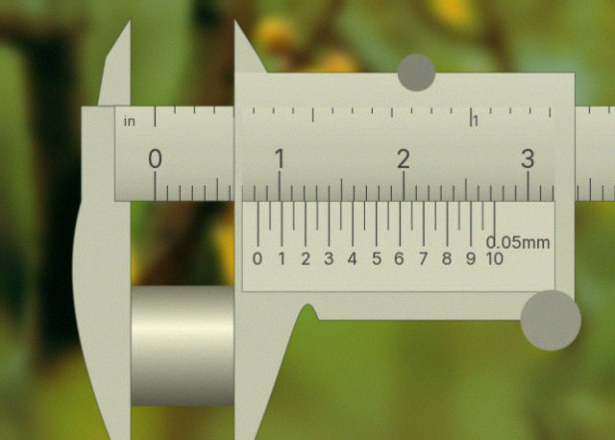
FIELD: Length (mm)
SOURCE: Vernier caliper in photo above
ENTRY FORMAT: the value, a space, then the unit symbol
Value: 8.3 mm
